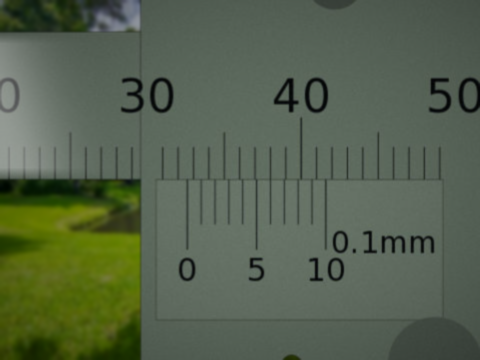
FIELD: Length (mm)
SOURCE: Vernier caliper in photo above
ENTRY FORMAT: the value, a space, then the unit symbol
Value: 32.6 mm
